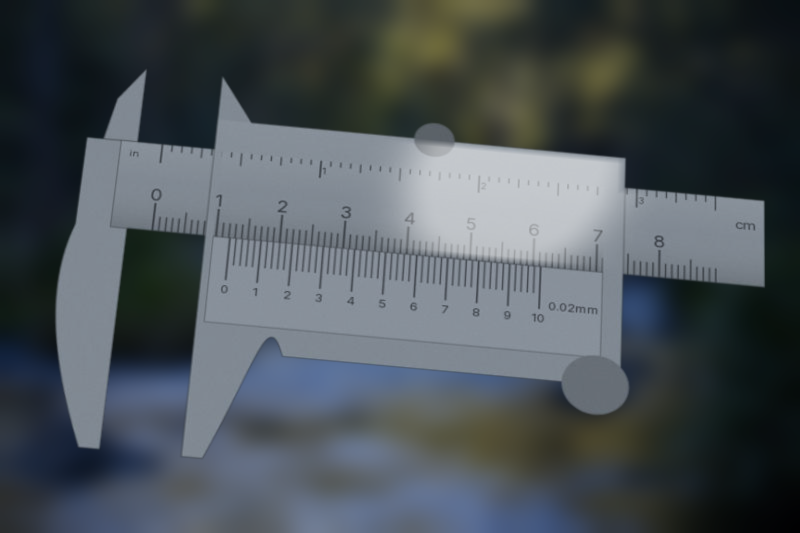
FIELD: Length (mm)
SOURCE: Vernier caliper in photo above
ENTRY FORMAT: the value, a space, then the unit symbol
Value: 12.2 mm
